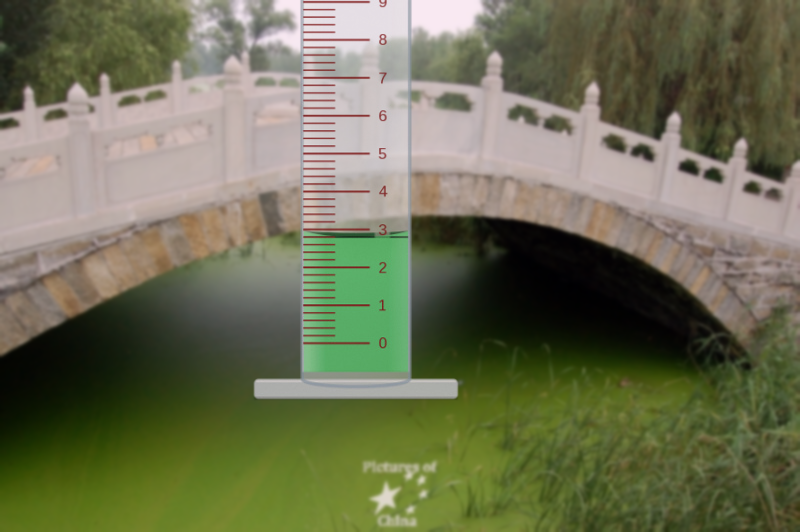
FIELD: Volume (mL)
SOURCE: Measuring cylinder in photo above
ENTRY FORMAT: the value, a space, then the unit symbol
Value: 2.8 mL
